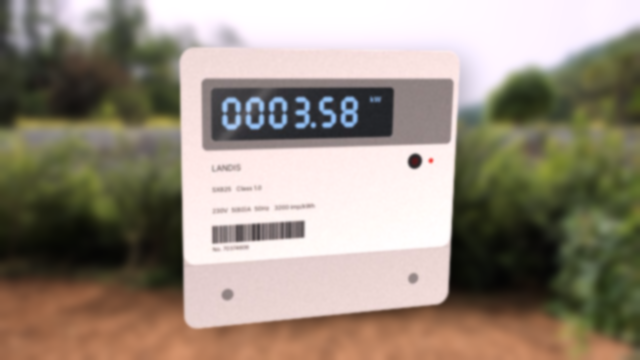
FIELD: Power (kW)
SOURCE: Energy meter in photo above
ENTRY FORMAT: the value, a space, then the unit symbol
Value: 3.58 kW
